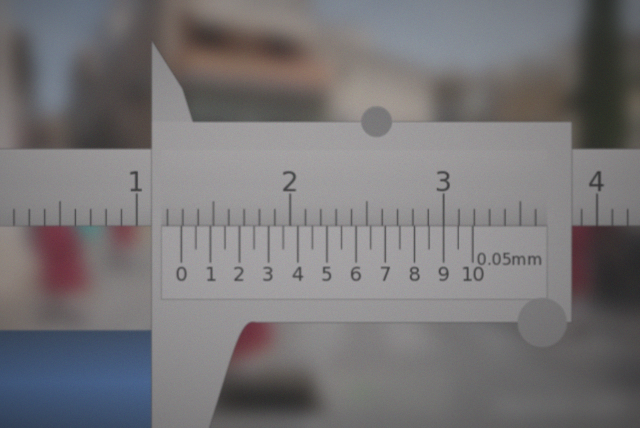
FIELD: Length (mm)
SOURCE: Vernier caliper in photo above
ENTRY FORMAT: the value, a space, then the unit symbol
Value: 12.9 mm
